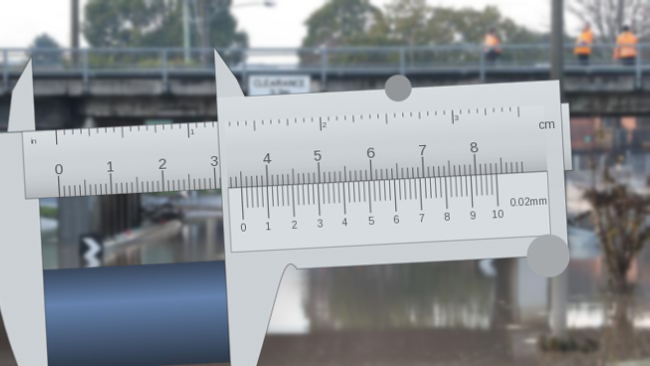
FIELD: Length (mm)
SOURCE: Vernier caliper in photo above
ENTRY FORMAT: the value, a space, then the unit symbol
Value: 35.0 mm
